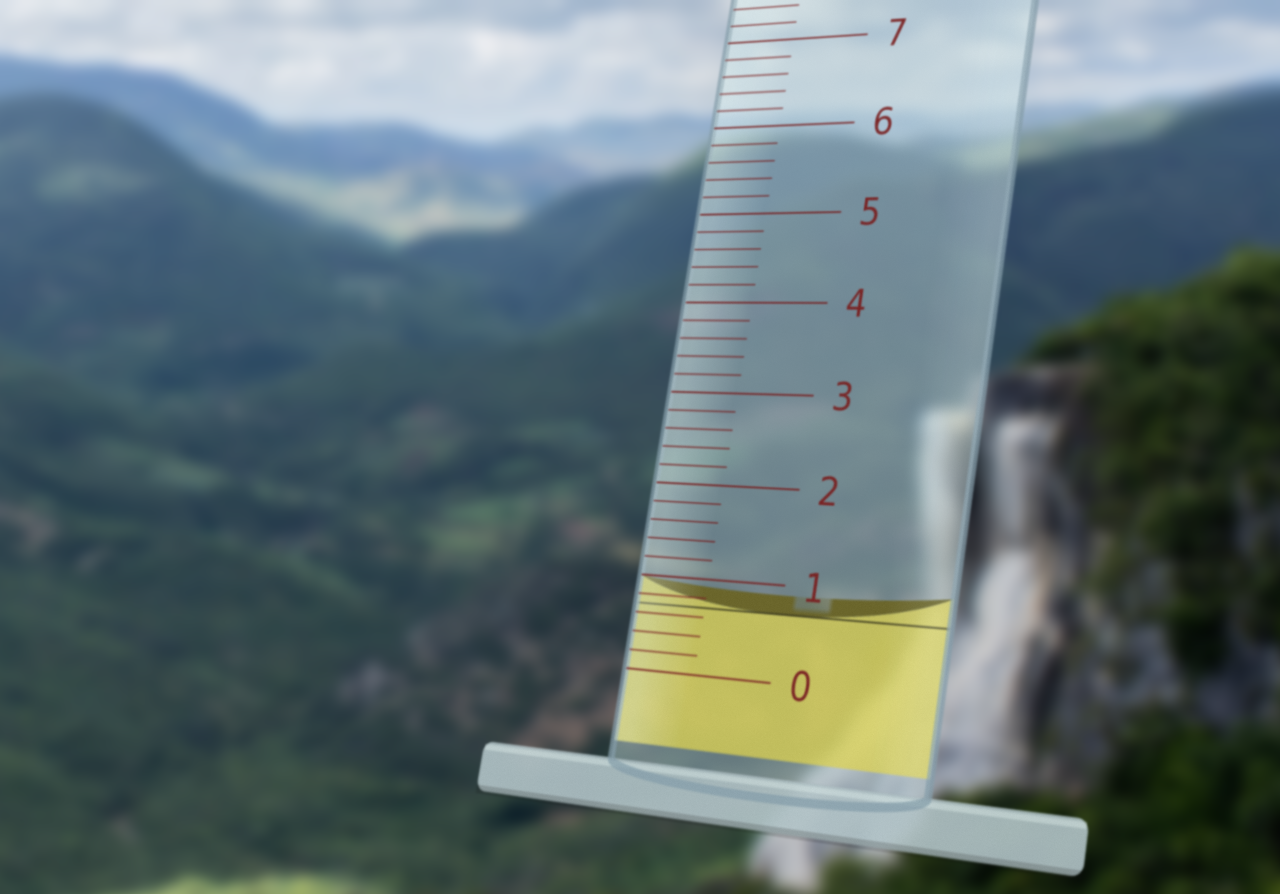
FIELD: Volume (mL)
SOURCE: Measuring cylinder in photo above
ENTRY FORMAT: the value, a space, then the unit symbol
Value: 0.7 mL
